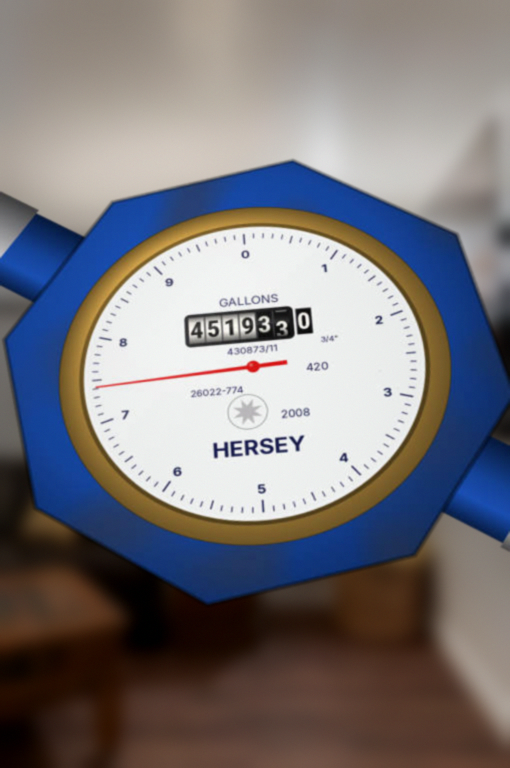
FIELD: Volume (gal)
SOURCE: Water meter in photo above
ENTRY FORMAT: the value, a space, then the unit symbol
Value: 4519327.4 gal
